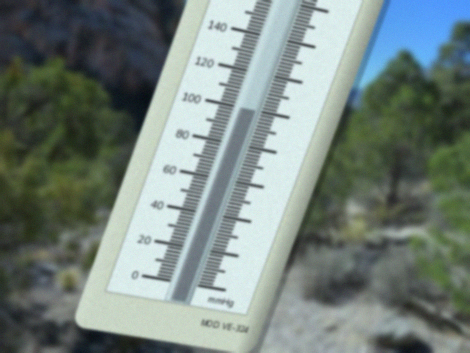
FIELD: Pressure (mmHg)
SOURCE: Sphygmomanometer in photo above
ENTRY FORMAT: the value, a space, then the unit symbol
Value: 100 mmHg
